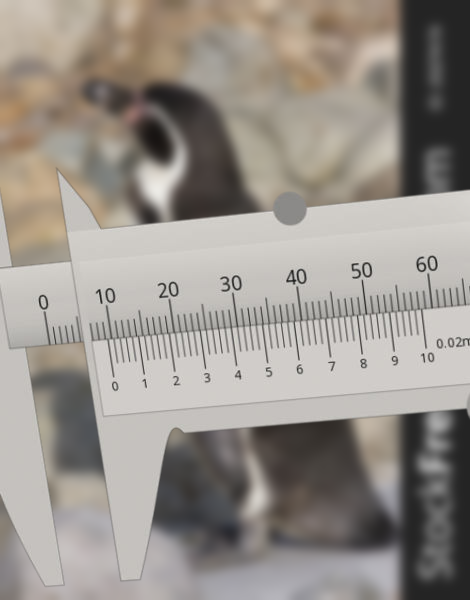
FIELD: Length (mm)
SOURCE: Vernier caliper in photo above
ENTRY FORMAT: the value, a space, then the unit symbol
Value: 9.4 mm
